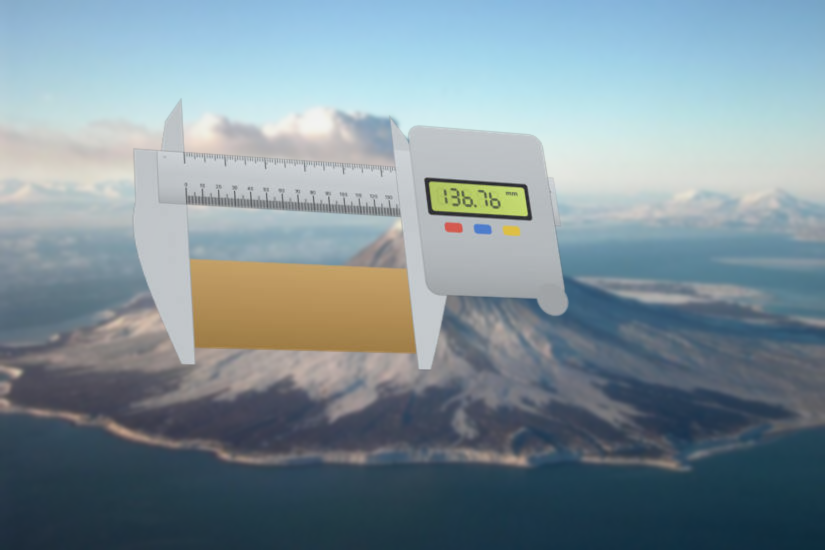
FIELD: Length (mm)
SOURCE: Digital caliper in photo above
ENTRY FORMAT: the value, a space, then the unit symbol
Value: 136.76 mm
